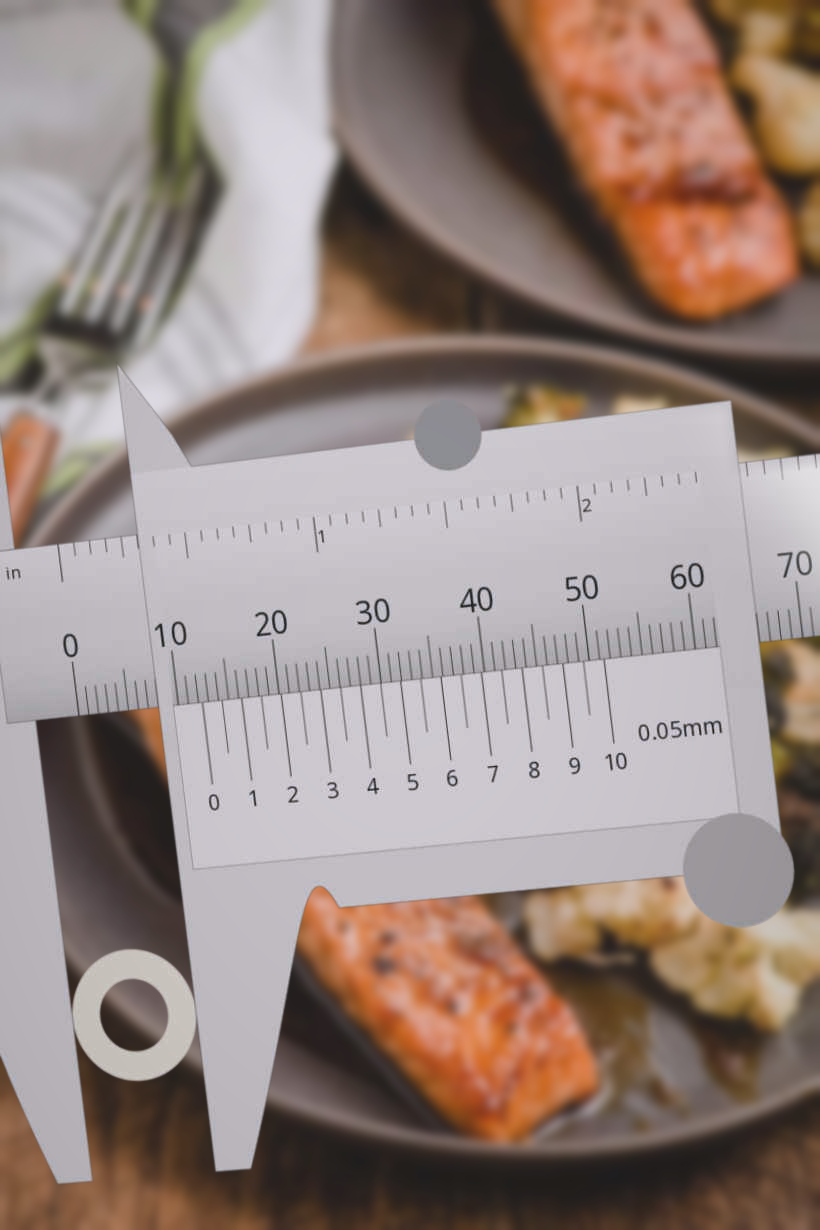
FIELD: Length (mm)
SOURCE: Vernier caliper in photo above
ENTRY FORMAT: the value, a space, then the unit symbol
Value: 12.4 mm
